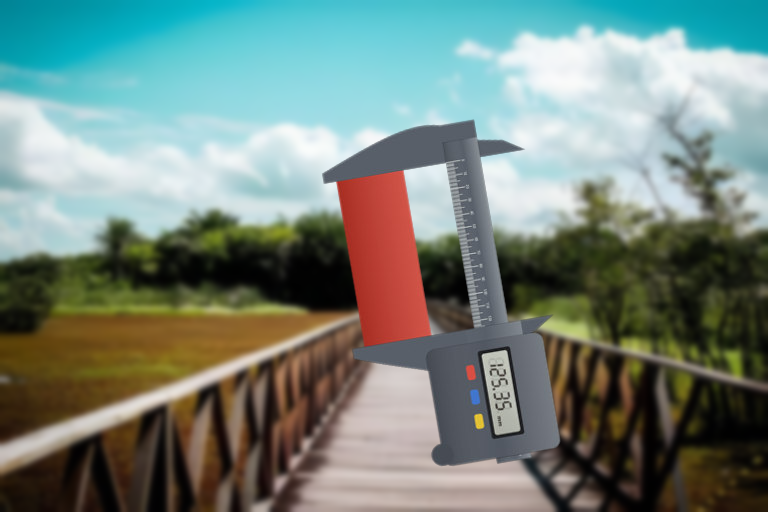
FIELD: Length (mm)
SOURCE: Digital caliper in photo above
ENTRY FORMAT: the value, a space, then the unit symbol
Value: 125.35 mm
